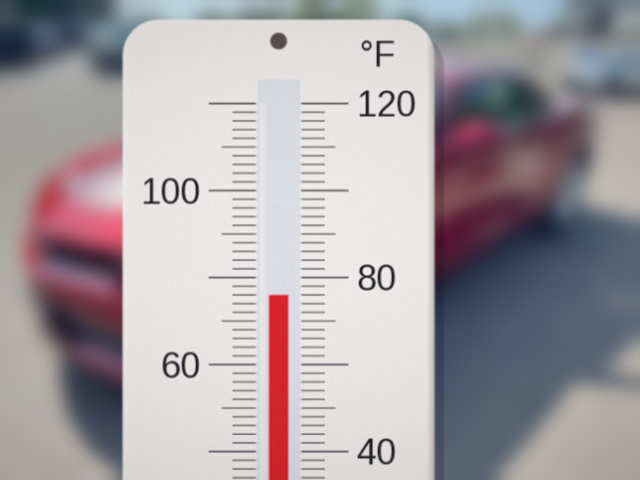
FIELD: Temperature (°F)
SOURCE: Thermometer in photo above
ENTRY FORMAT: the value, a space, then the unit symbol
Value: 76 °F
